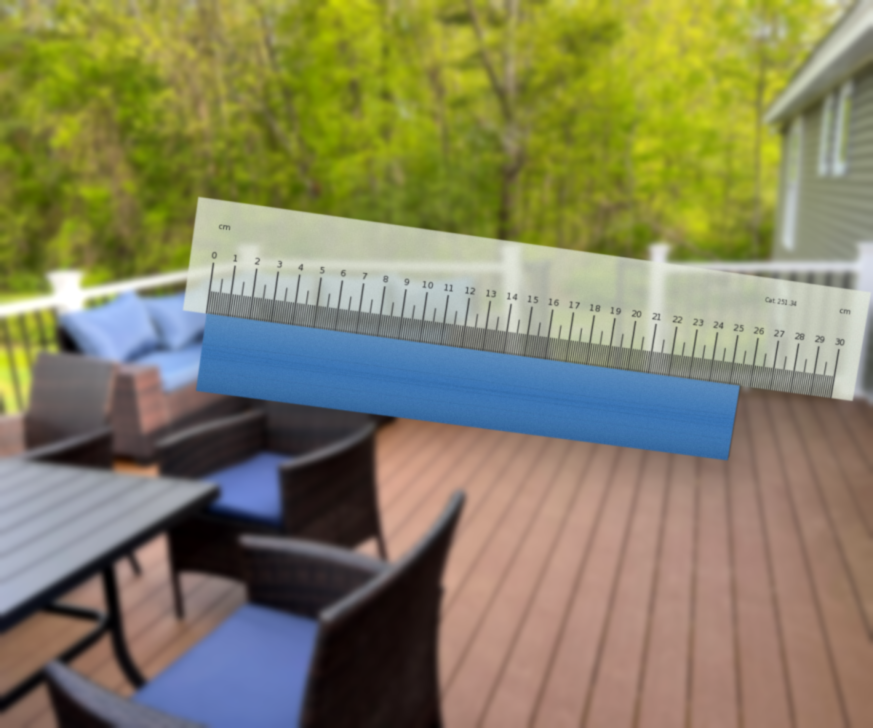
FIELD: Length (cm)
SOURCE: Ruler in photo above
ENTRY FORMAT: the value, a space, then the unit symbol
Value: 25.5 cm
